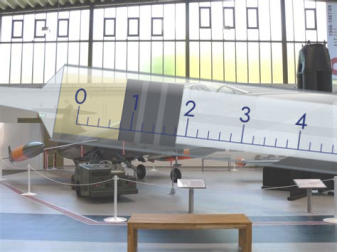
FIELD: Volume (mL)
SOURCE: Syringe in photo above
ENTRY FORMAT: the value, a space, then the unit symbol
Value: 0.8 mL
